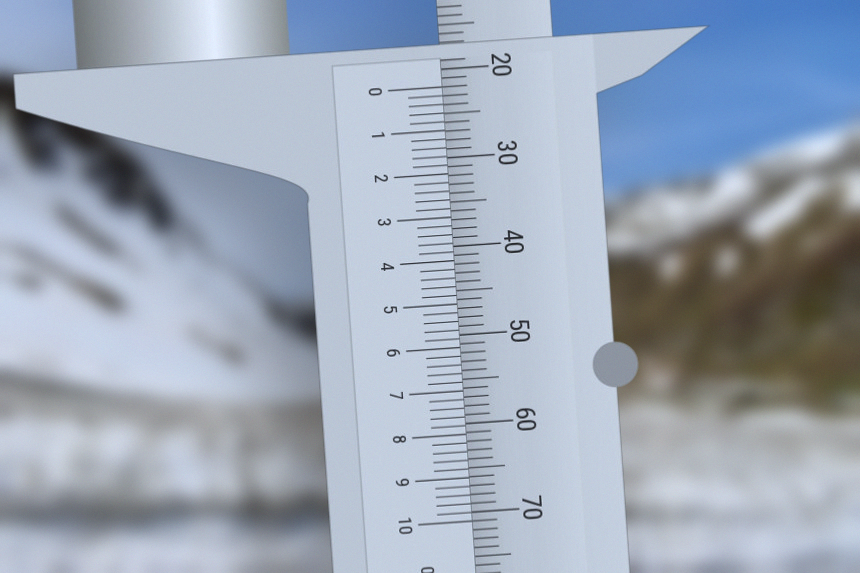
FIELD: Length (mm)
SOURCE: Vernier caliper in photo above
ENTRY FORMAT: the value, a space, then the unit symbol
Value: 22.0 mm
